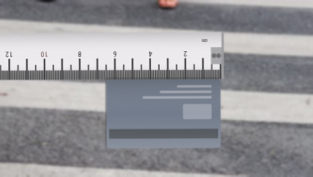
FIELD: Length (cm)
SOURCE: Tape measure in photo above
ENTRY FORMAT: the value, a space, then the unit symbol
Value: 6.5 cm
